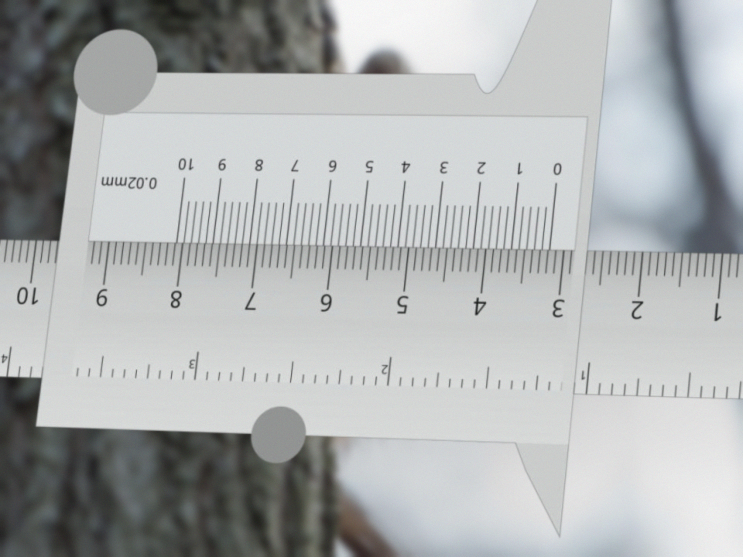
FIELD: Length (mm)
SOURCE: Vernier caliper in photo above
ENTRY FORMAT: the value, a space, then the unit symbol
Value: 31.8 mm
